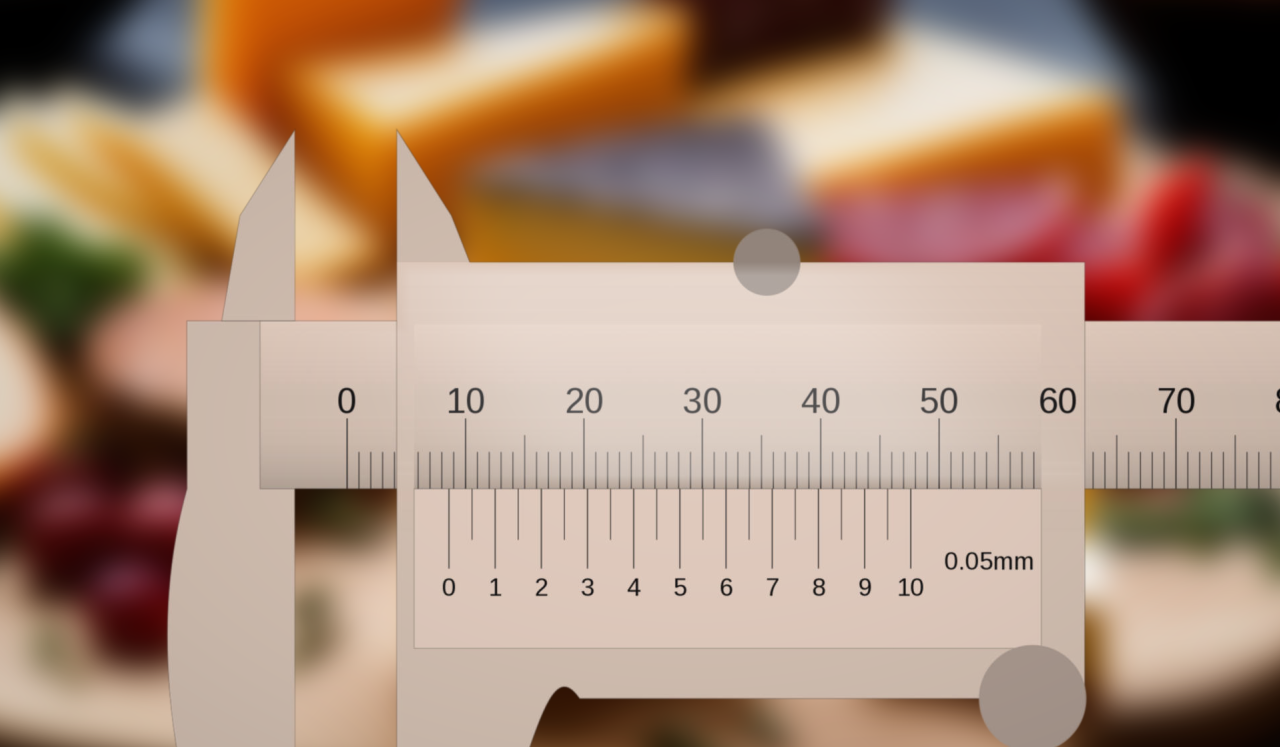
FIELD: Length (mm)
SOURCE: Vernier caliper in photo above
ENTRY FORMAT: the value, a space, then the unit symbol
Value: 8.6 mm
